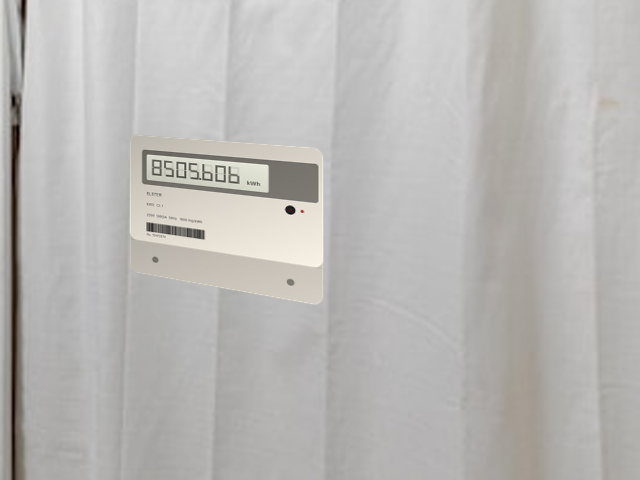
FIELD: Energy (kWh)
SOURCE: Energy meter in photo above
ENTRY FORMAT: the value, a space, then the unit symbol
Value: 8505.606 kWh
